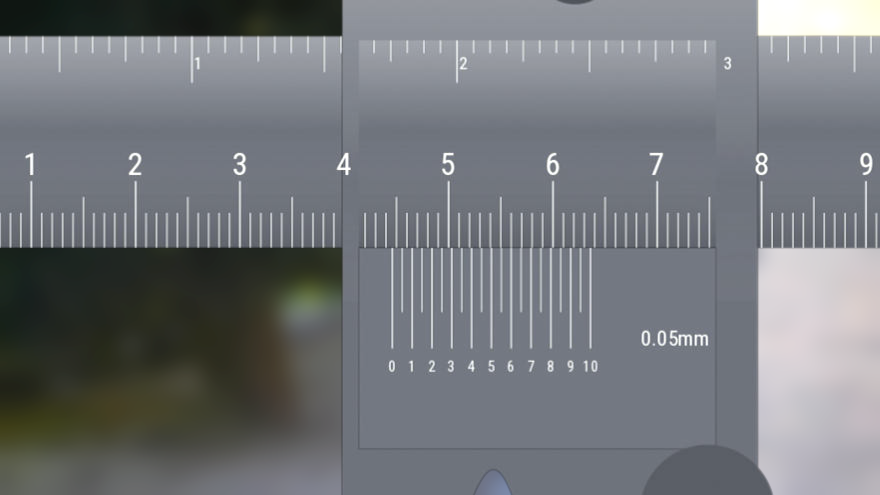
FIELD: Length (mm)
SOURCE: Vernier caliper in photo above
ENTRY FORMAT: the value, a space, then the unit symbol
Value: 44.6 mm
